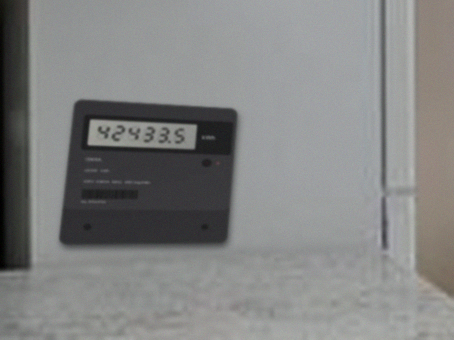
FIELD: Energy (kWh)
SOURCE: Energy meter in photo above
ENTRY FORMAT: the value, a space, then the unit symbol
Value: 42433.5 kWh
